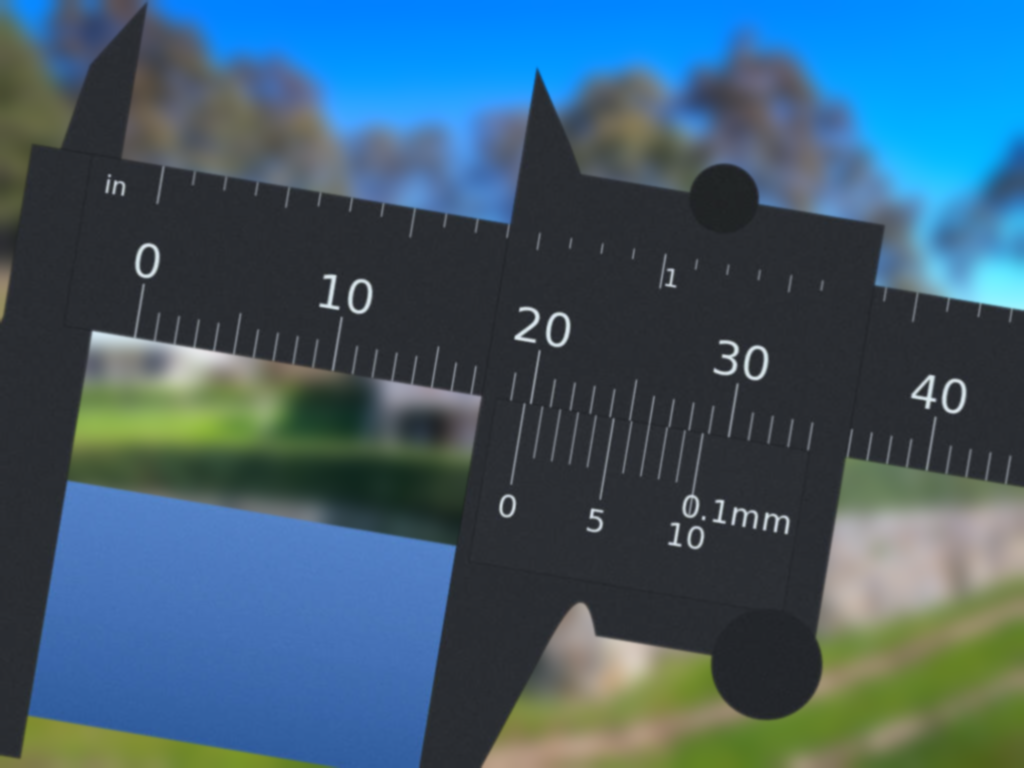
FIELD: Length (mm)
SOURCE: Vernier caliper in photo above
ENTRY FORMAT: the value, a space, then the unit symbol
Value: 19.7 mm
